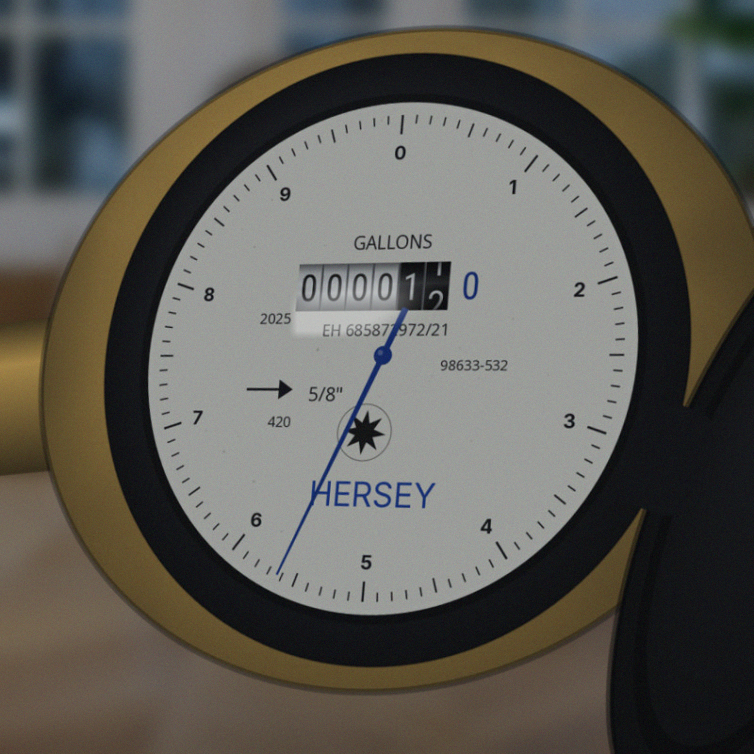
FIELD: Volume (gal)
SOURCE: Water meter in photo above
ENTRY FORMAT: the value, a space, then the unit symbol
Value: 115.6 gal
